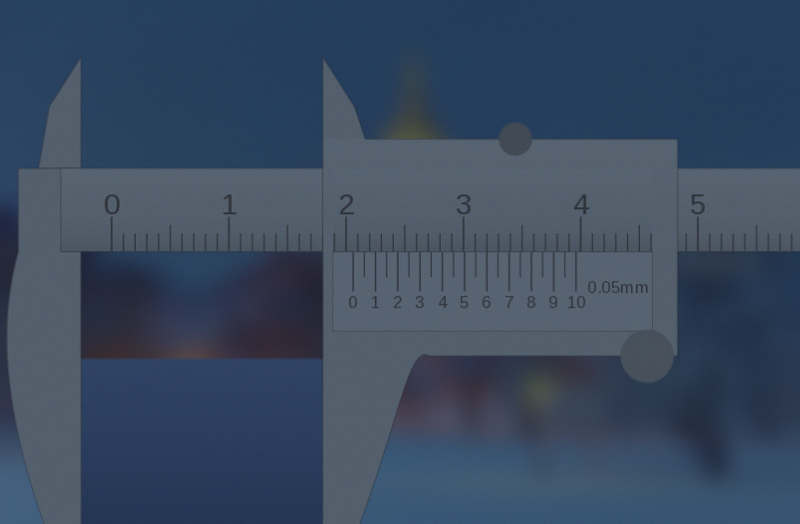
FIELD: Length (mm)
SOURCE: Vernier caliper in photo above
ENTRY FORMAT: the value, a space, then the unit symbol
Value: 20.6 mm
